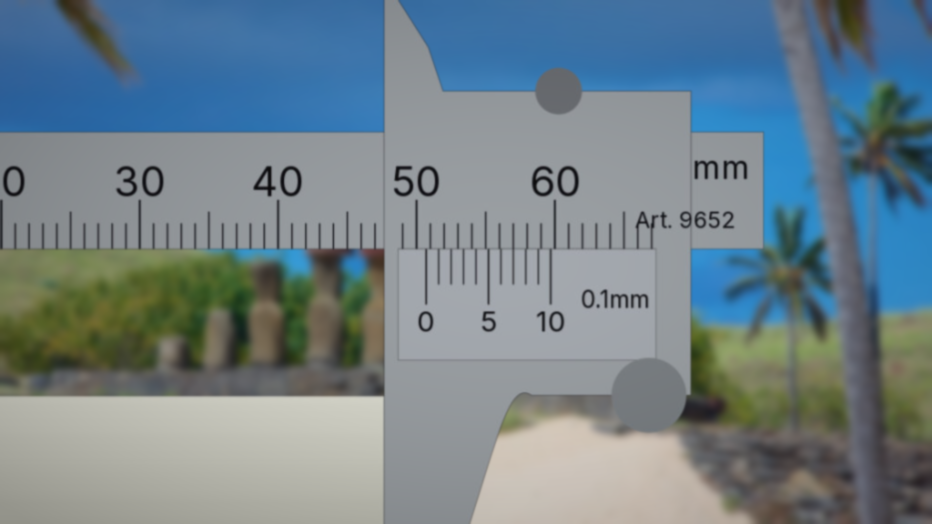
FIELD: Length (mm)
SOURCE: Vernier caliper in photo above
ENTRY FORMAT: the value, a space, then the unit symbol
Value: 50.7 mm
